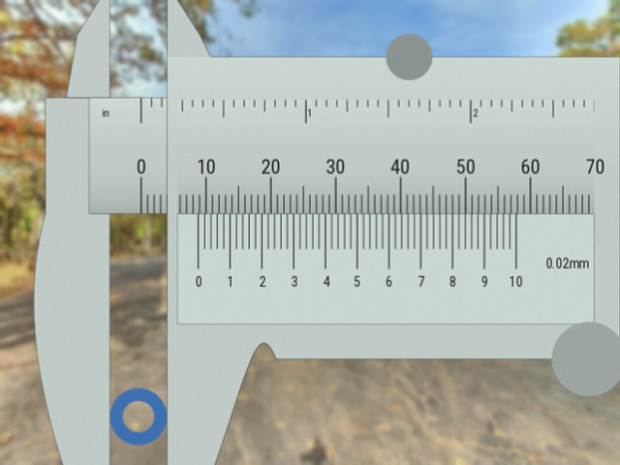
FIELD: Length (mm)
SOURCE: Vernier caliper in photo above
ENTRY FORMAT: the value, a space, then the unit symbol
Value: 8.8 mm
